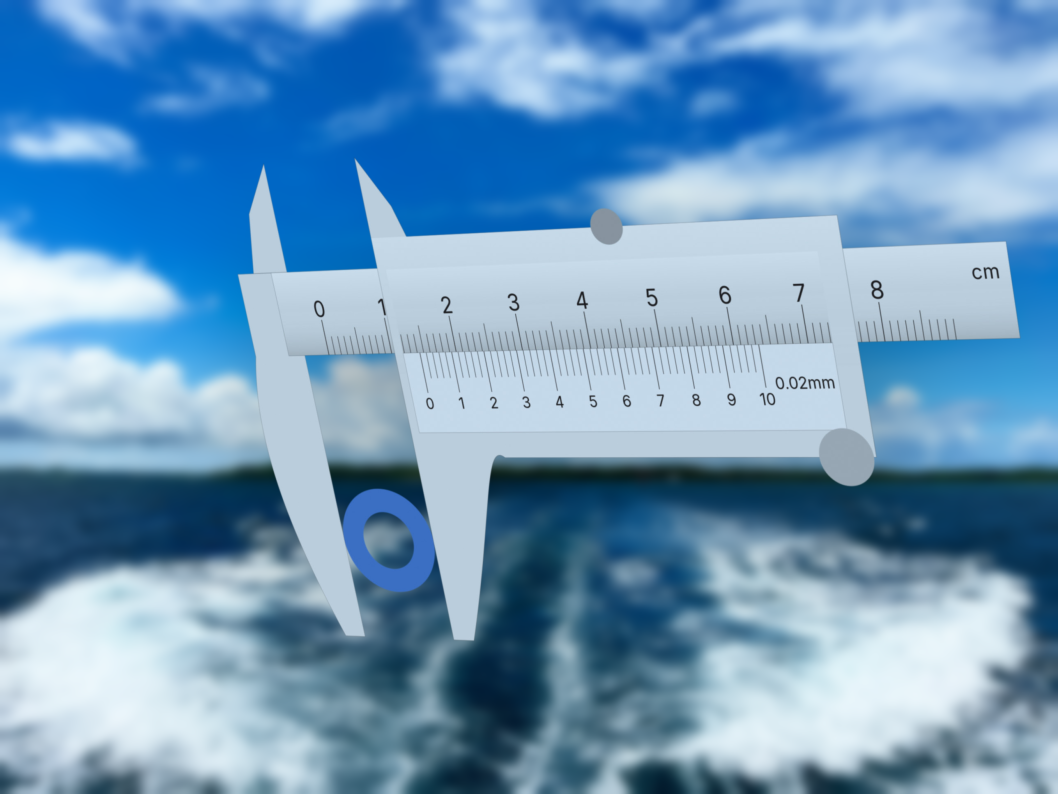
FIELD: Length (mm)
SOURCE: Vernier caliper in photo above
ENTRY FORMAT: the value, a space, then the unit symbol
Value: 14.4 mm
